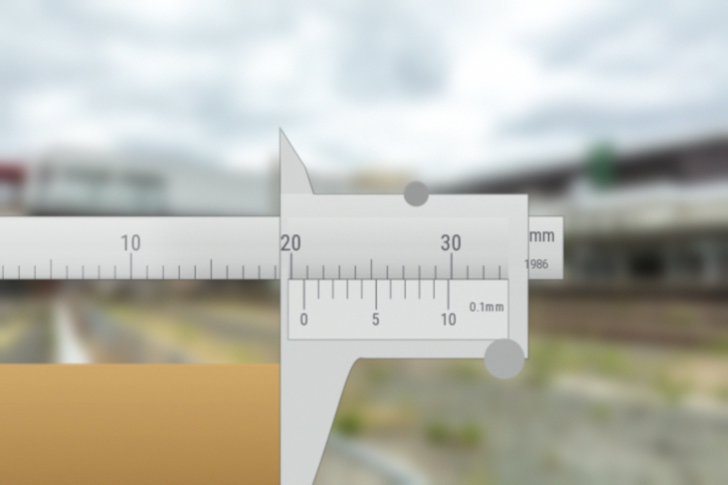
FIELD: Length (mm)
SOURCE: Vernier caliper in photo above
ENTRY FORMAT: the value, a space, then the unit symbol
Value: 20.8 mm
